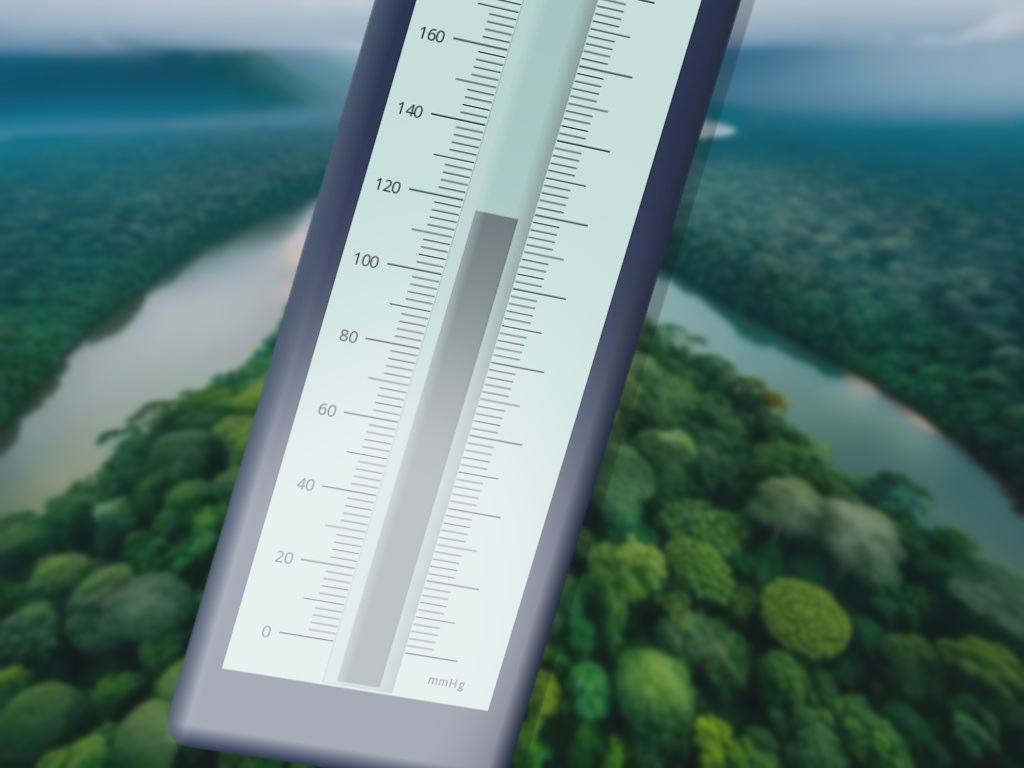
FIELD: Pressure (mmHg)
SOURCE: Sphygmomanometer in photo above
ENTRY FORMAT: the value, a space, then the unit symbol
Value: 118 mmHg
